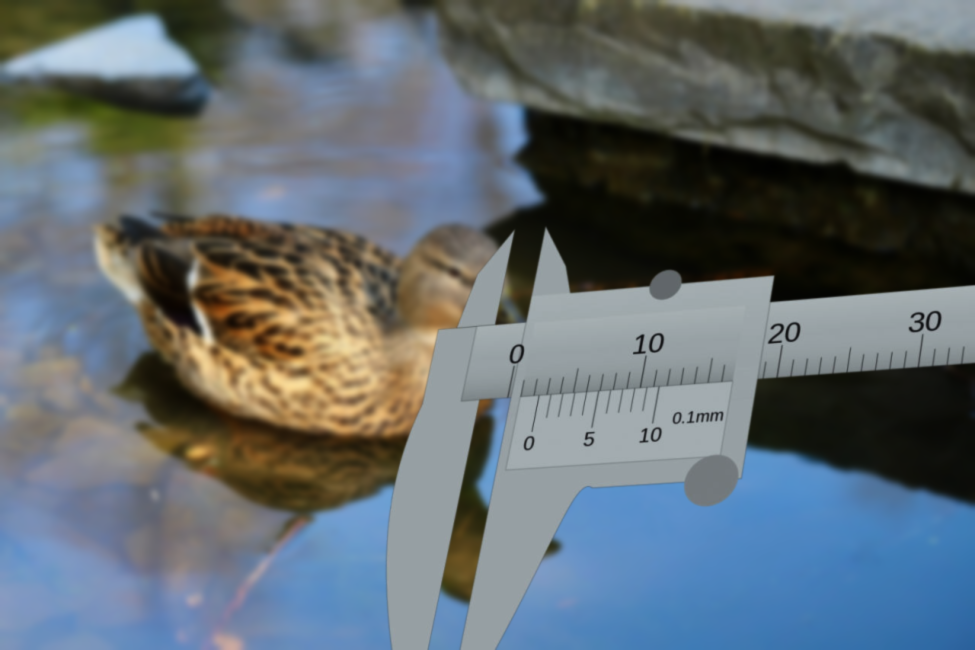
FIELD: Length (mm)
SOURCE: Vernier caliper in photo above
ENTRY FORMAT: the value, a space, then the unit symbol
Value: 2.4 mm
